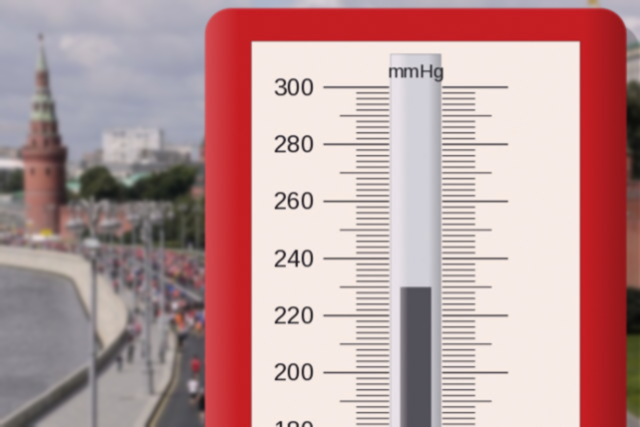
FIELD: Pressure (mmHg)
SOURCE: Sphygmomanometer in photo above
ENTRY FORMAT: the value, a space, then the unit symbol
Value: 230 mmHg
